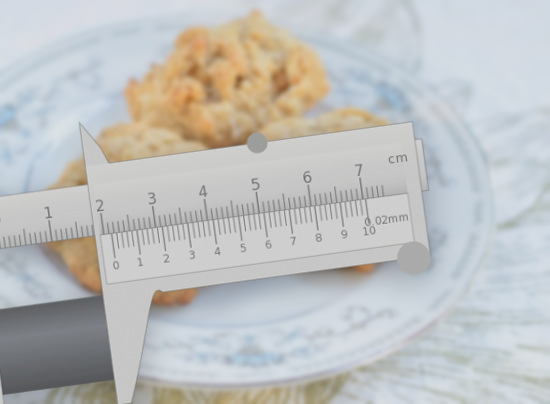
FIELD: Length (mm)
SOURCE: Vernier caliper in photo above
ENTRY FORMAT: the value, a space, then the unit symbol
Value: 21.5 mm
